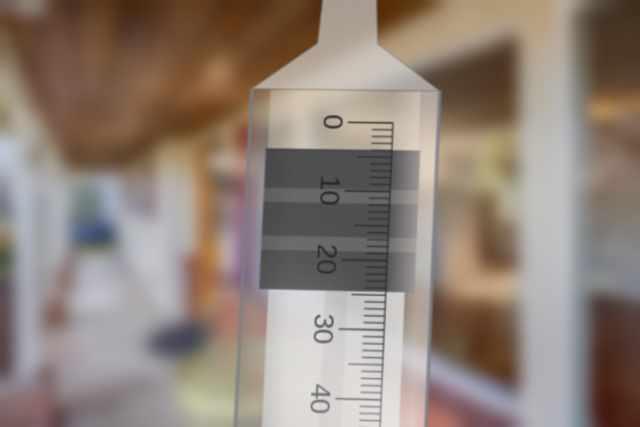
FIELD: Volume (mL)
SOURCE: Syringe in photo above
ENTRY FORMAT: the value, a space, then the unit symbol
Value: 4 mL
